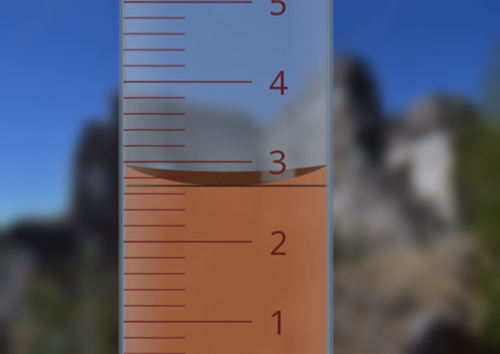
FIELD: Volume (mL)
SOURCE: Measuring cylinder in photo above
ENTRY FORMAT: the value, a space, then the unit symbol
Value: 2.7 mL
